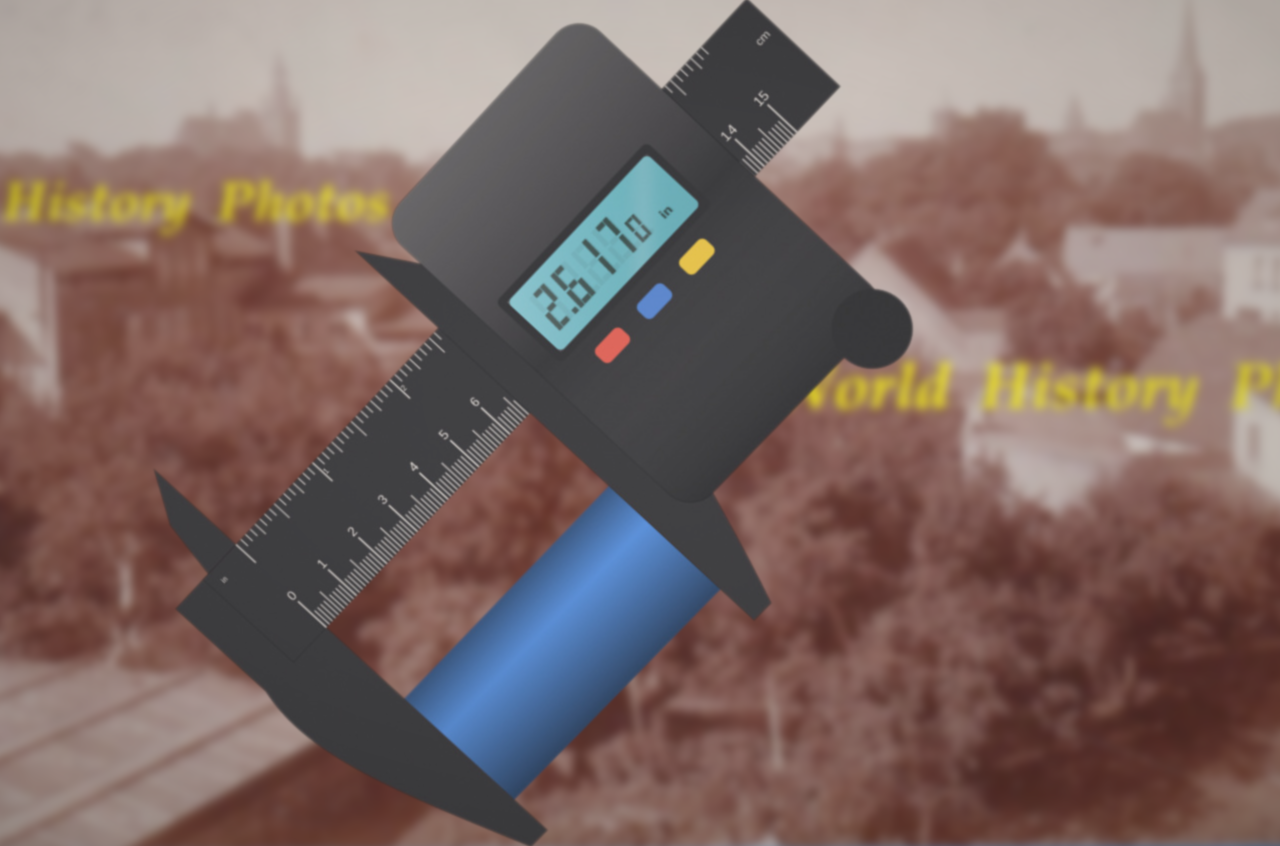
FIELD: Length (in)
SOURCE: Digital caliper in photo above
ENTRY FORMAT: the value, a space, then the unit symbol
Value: 2.6170 in
